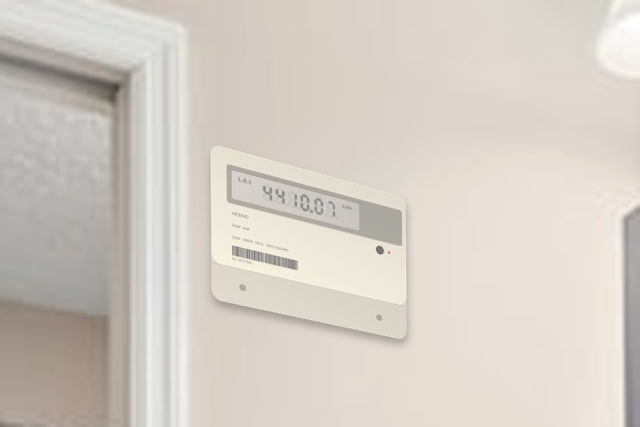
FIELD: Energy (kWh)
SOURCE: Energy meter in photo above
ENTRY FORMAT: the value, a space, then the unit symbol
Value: 4410.07 kWh
